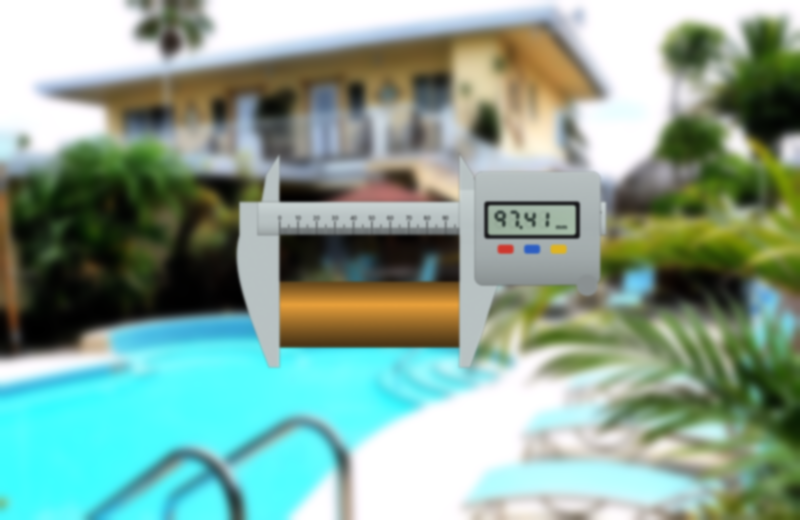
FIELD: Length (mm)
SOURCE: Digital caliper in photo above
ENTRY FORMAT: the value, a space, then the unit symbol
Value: 97.41 mm
